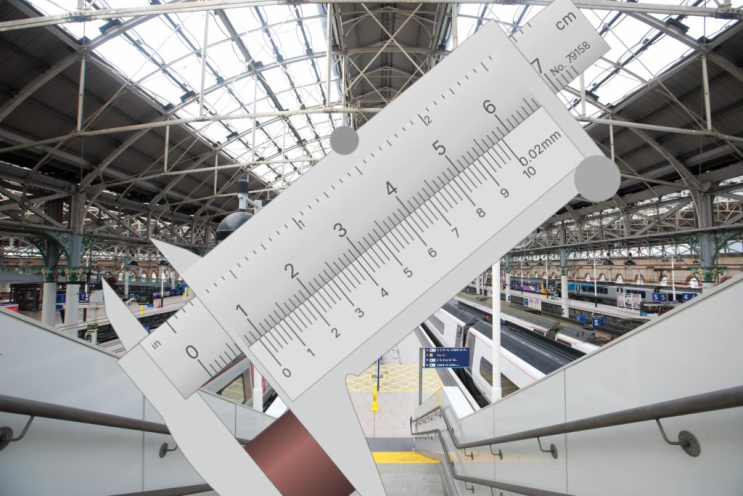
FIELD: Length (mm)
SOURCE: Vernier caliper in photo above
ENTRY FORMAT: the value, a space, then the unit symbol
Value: 9.4 mm
